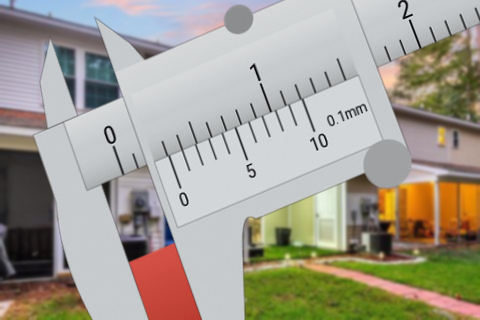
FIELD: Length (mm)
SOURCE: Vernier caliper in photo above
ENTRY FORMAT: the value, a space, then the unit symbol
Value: 3.1 mm
